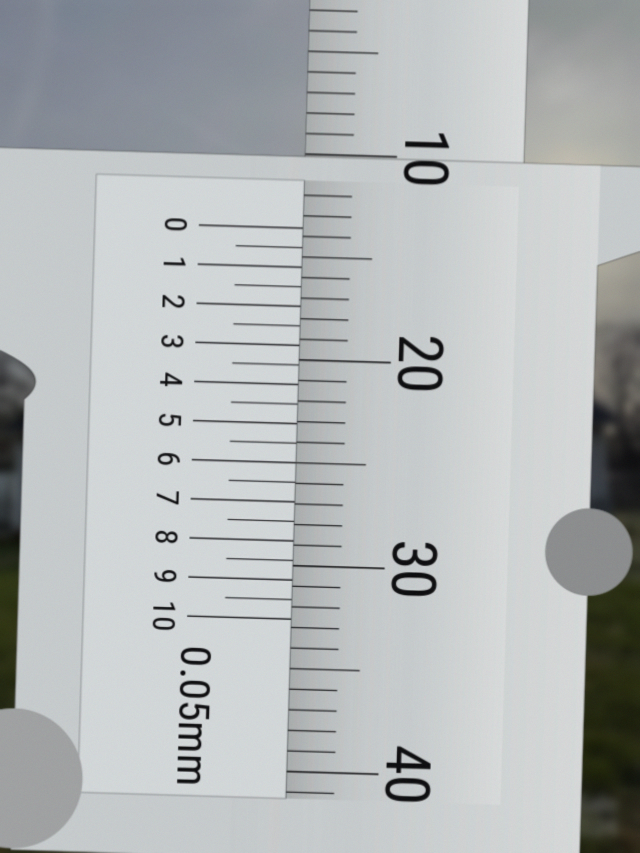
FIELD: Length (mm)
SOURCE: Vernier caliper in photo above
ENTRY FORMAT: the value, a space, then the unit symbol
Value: 13.6 mm
